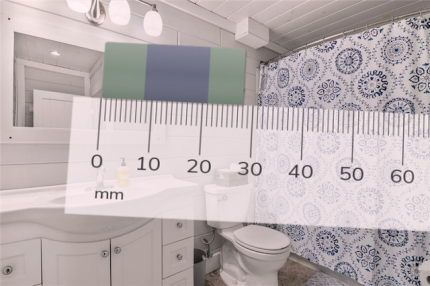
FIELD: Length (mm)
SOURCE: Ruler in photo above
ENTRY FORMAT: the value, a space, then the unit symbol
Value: 28 mm
